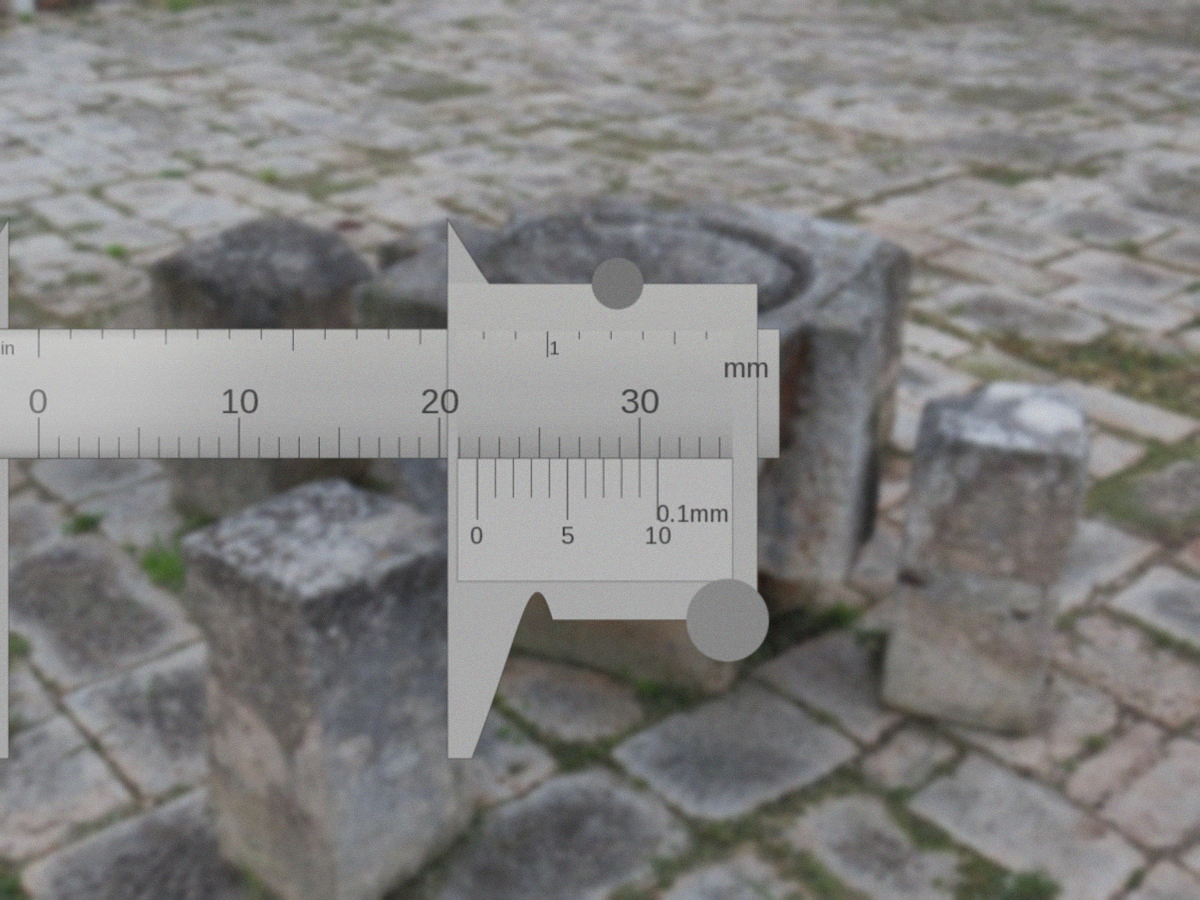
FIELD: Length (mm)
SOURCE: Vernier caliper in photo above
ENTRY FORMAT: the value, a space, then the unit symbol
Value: 21.9 mm
